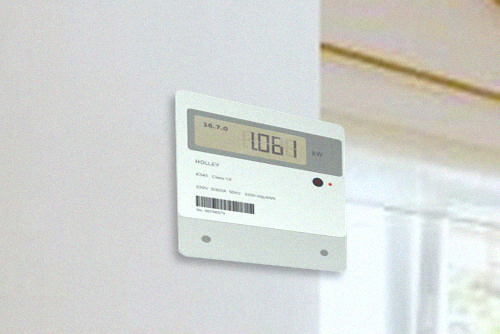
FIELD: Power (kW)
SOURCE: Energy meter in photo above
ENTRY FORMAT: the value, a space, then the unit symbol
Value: 1.061 kW
